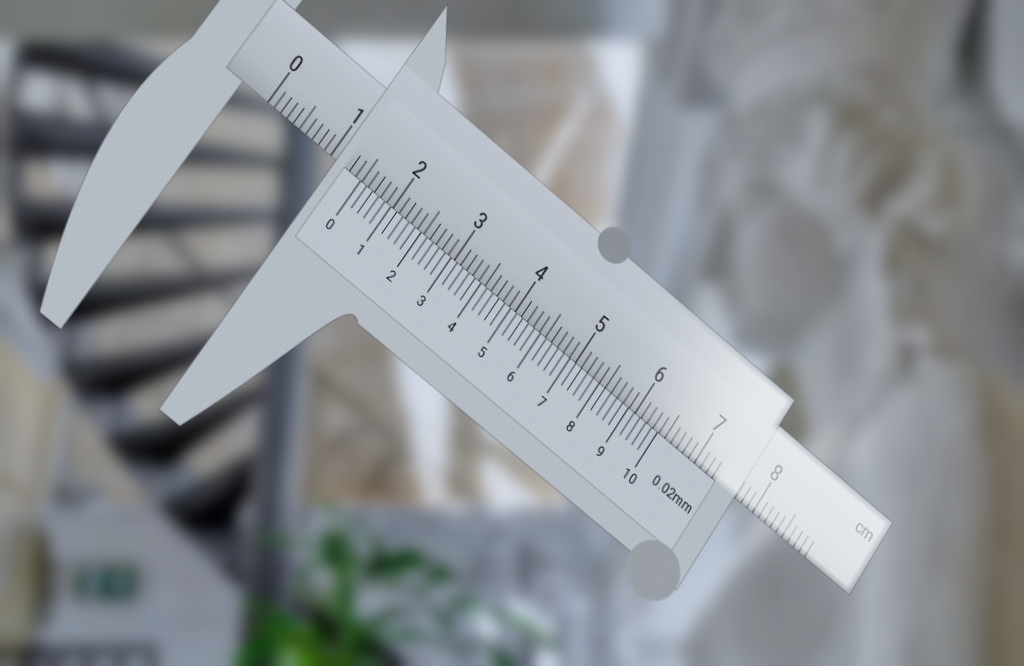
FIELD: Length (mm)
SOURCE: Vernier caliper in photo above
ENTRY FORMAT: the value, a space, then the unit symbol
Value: 14.8 mm
